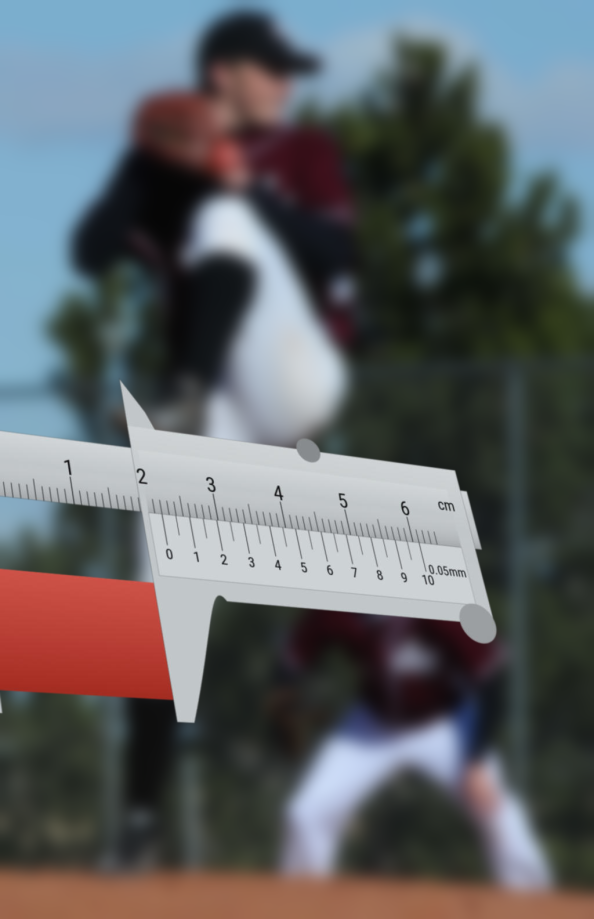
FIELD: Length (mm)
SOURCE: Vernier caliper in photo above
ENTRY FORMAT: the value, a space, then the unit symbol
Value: 22.0 mm
